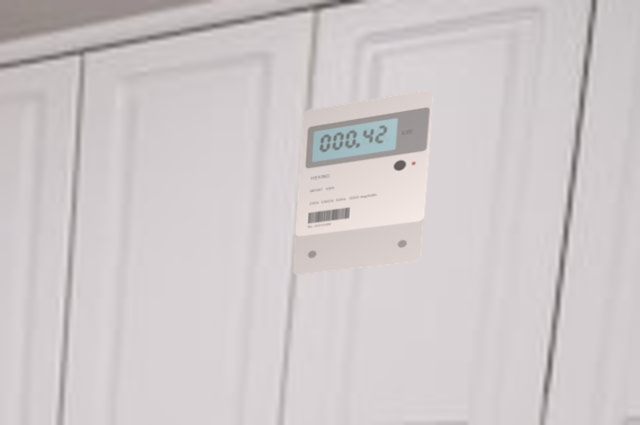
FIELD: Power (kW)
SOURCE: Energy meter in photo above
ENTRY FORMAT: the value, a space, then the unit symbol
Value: 0.42 kW
